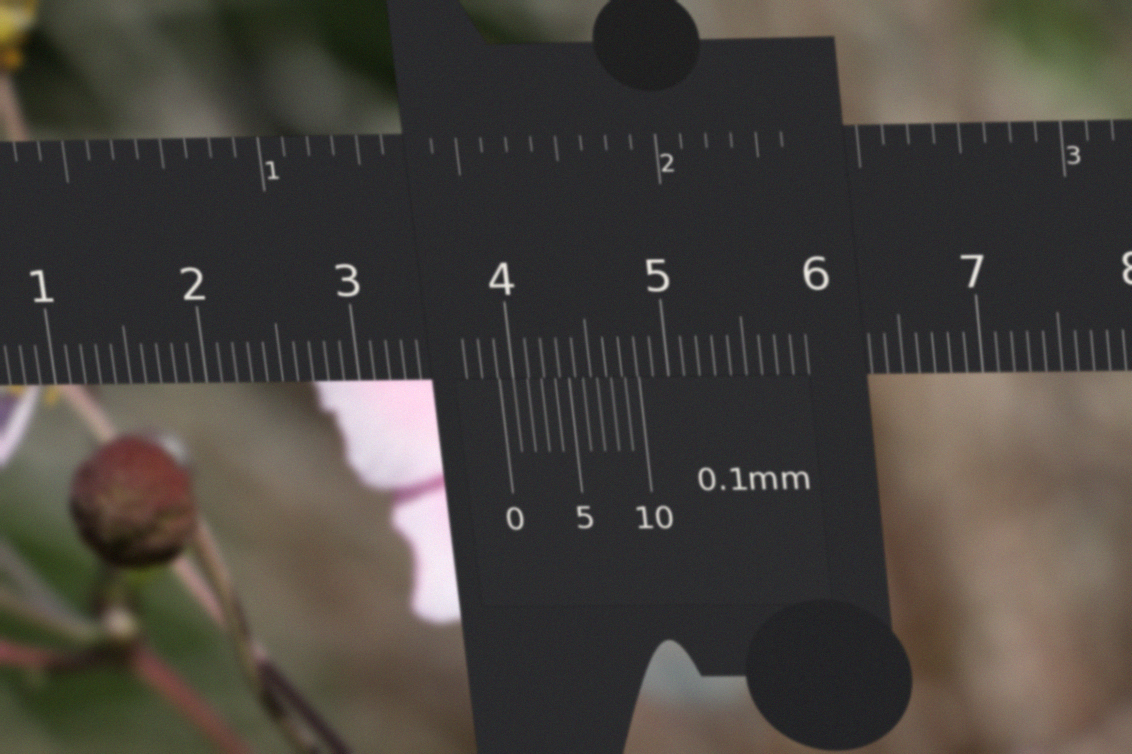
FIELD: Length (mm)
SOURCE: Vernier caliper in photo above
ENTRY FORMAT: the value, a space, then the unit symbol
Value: 39.1 mm
